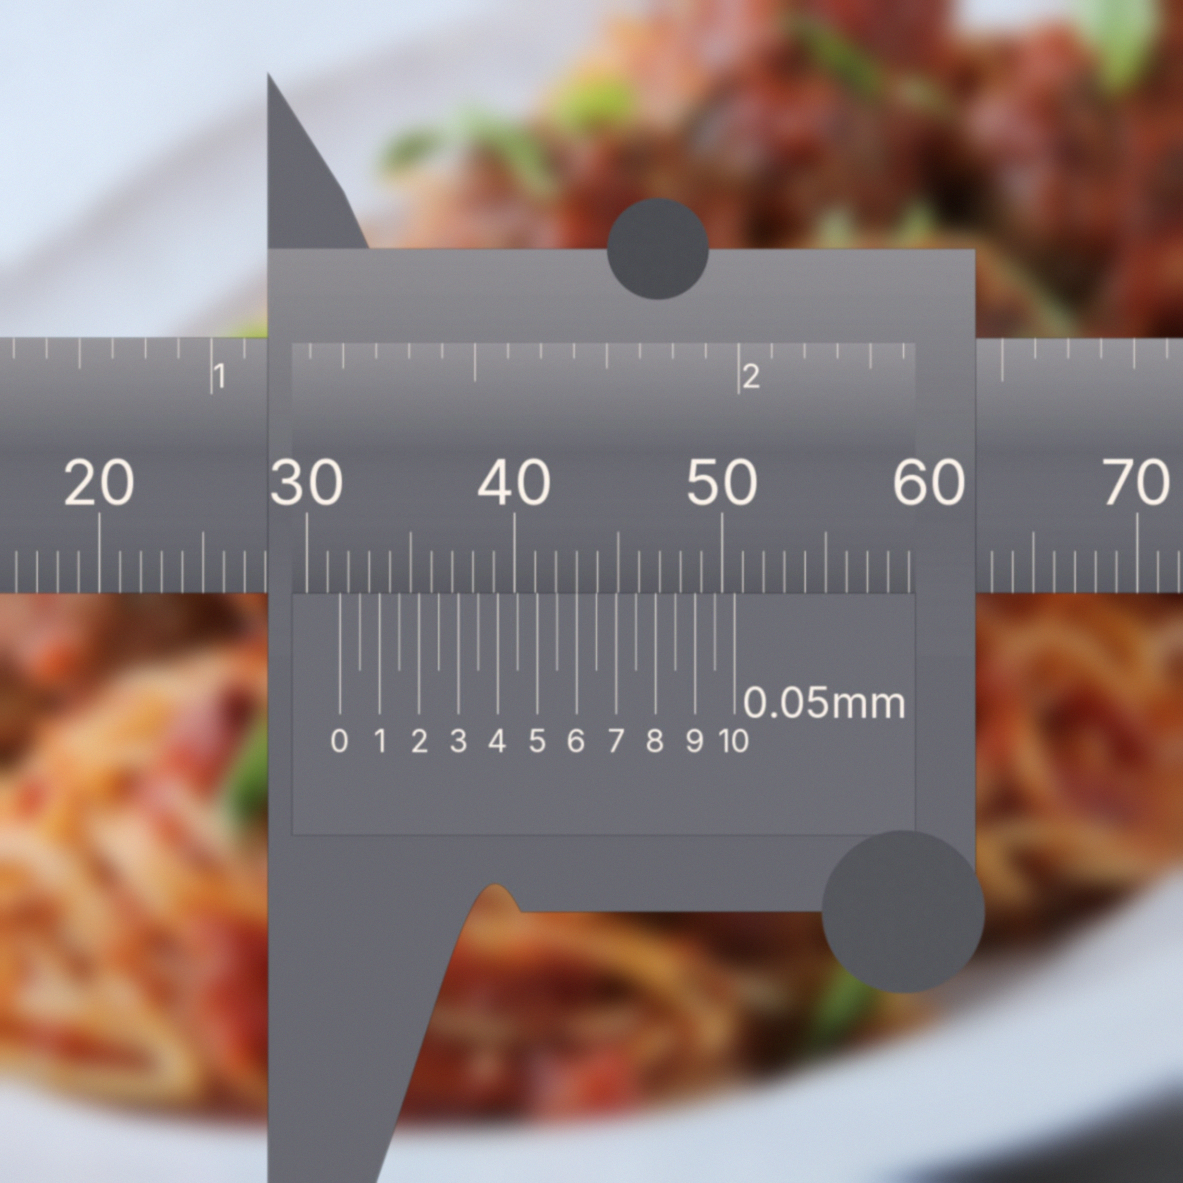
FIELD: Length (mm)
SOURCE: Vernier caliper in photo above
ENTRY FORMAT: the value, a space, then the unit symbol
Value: 31.6 mm
